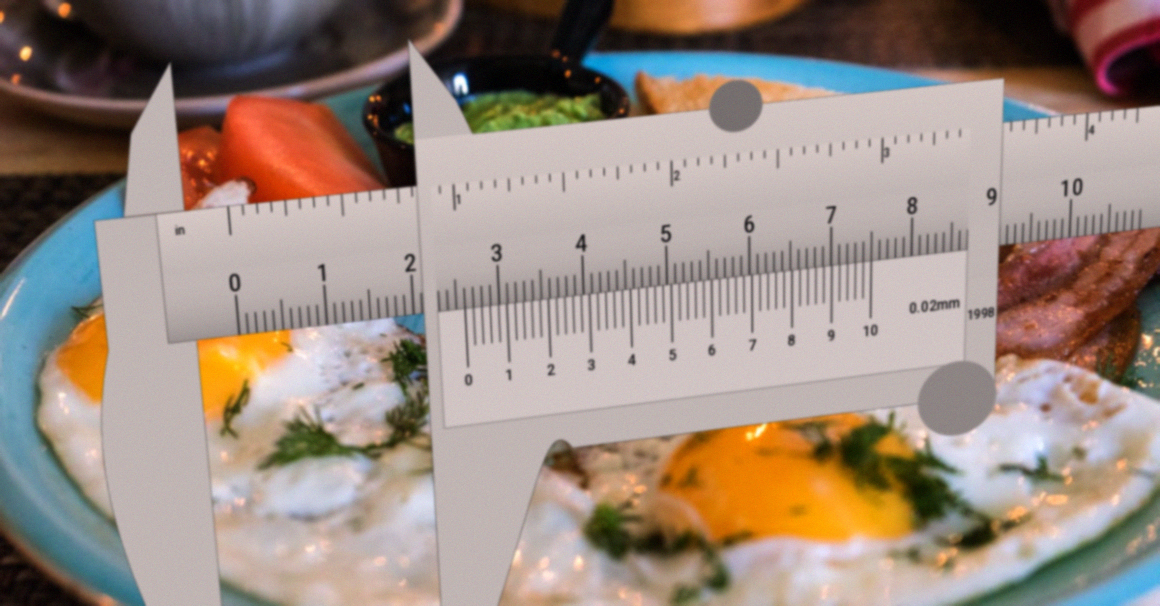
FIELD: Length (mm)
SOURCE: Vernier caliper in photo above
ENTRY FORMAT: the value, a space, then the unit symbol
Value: 26.0 mm
